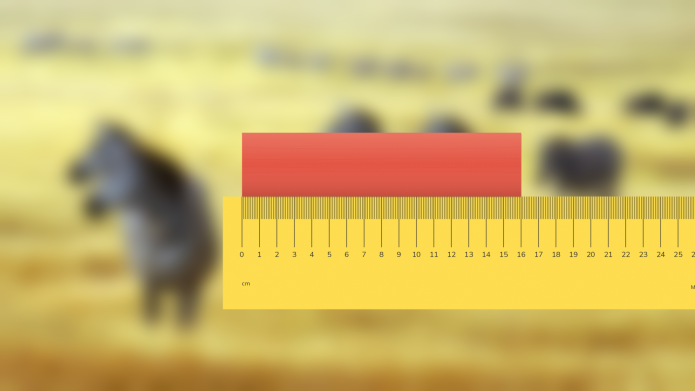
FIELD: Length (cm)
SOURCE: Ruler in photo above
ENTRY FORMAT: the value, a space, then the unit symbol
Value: 16 cm
